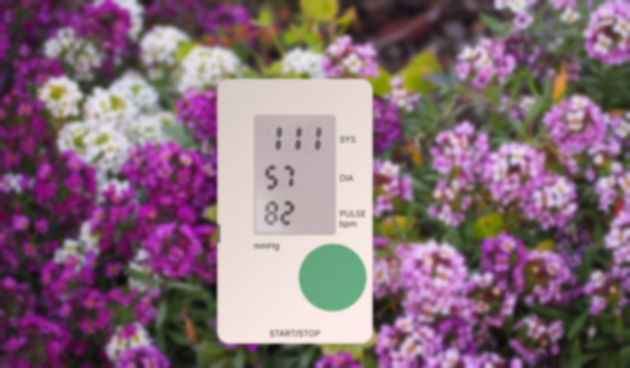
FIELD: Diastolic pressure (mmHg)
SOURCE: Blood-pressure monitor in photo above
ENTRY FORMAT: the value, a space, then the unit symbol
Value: 57 mmHg
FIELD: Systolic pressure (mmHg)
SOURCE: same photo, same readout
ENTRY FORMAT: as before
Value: 111 mmHg
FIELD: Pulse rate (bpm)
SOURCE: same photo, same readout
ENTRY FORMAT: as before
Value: 82 bpm
